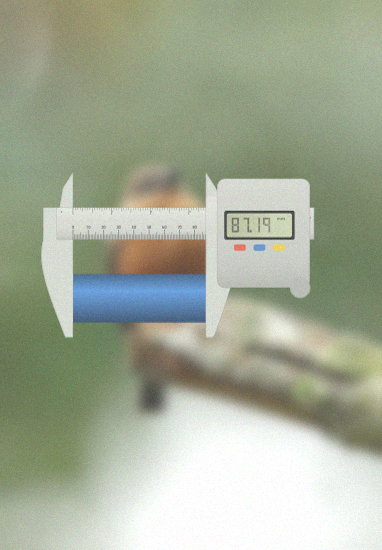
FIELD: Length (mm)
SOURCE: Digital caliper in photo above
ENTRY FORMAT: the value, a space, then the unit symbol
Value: 87.19 mm
